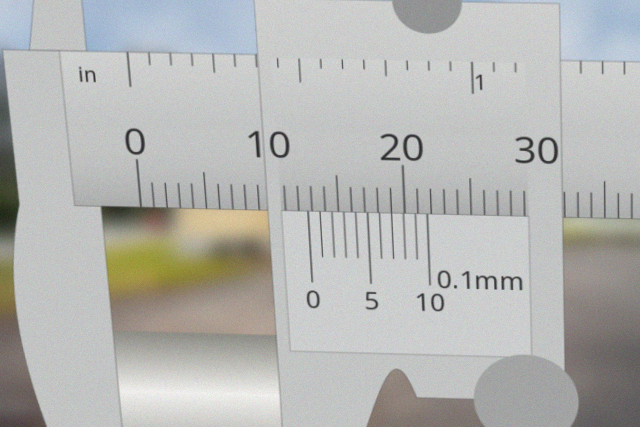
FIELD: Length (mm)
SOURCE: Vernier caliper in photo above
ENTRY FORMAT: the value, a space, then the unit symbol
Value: 12.7 mm
